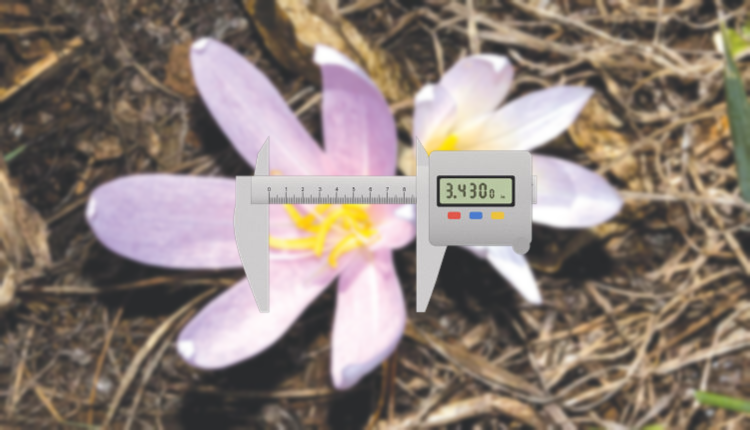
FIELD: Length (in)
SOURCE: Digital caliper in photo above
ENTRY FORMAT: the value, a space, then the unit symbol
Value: 3.4300 in
